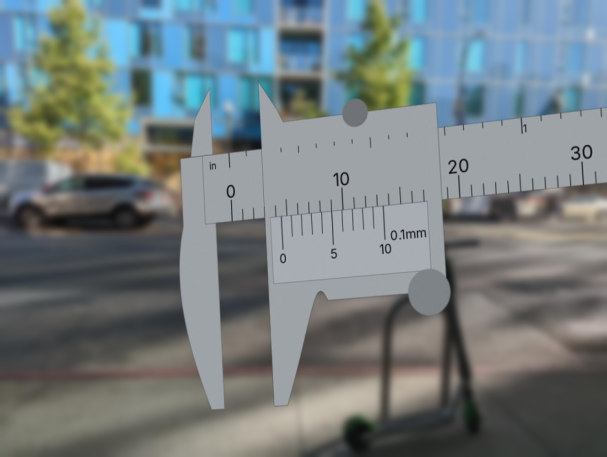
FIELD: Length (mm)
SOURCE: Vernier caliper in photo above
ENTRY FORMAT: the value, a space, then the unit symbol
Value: 4.5 mm
